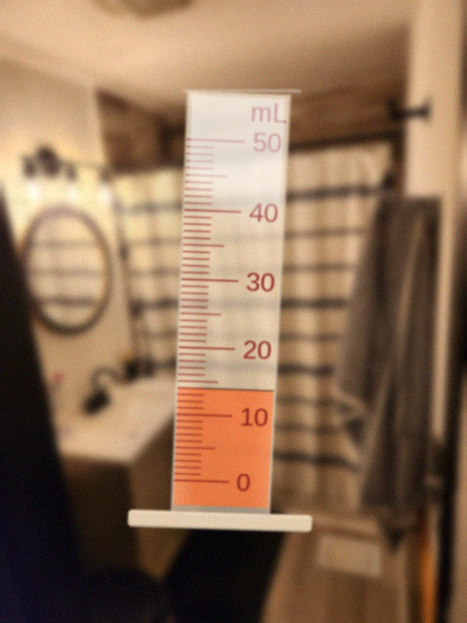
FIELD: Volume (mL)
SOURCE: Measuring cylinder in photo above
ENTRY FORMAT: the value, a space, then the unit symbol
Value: 14 mL
